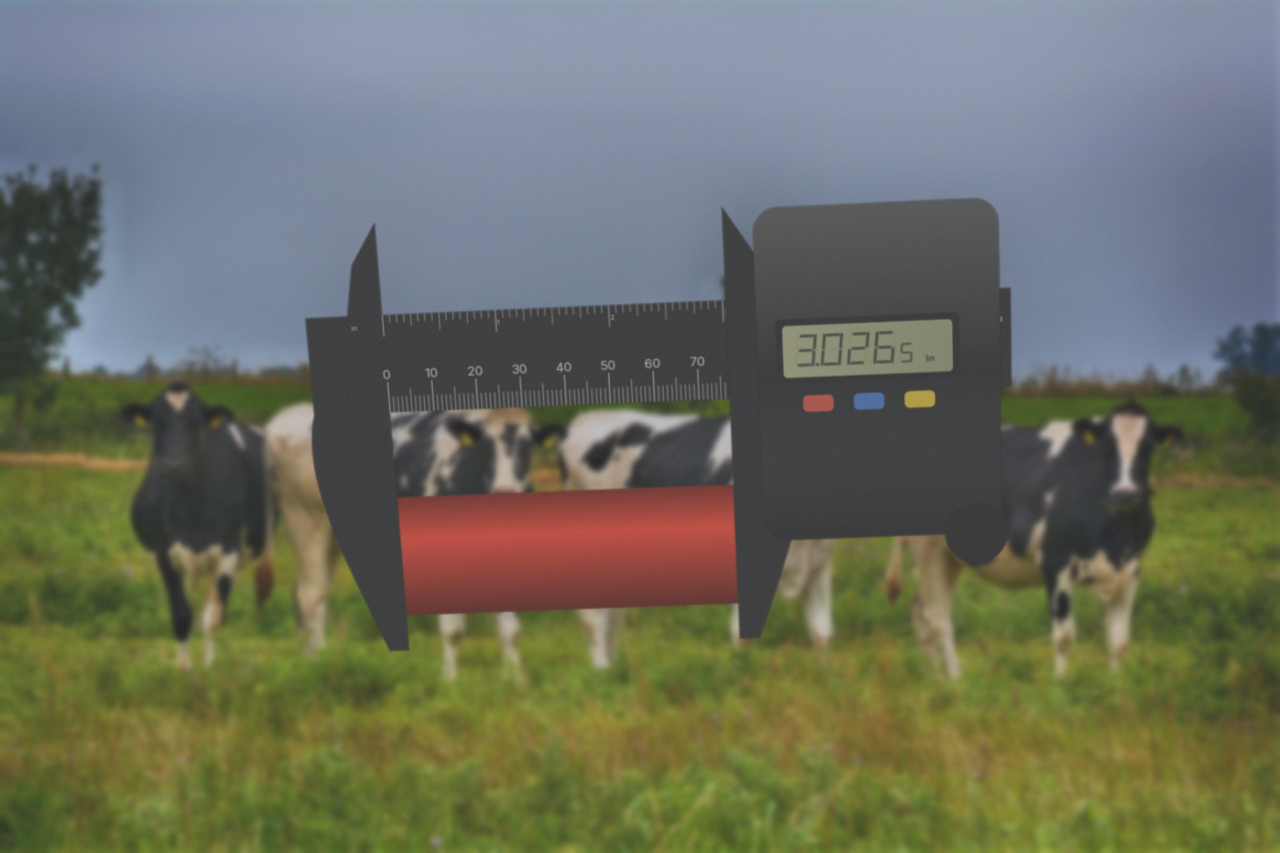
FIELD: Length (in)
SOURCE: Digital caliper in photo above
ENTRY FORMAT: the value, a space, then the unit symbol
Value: 3.0265 in
